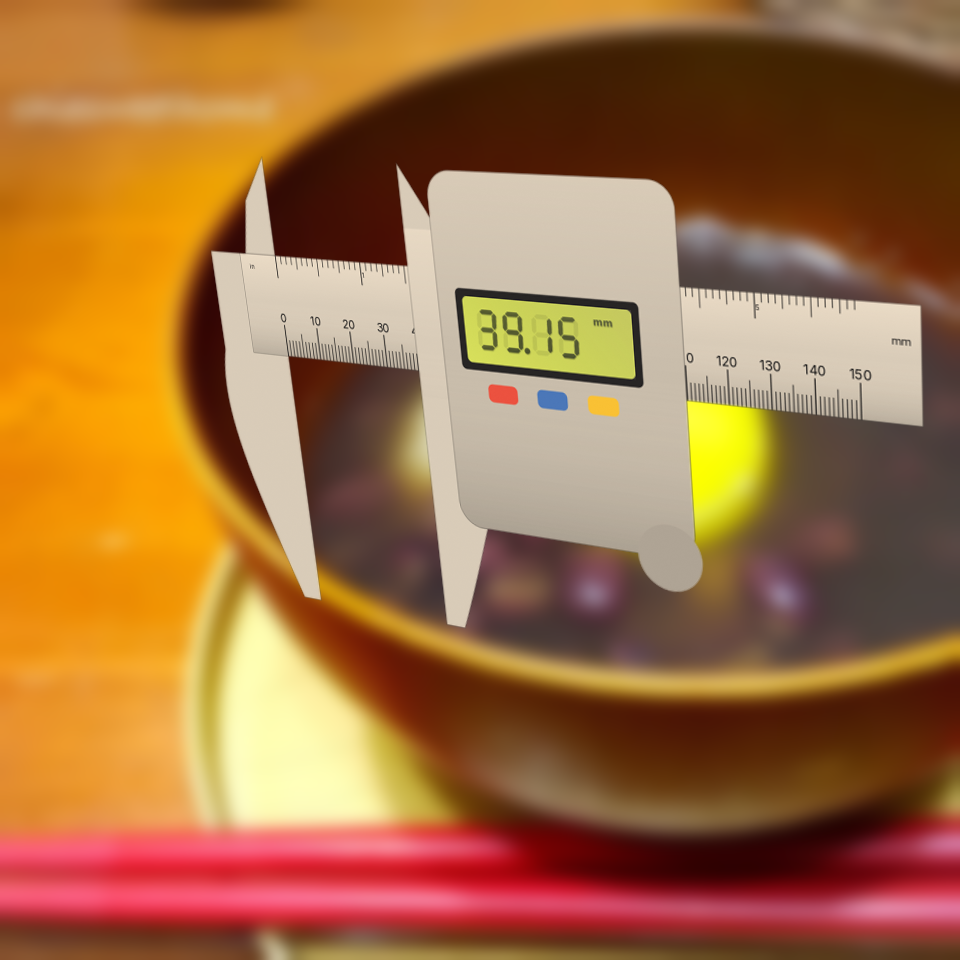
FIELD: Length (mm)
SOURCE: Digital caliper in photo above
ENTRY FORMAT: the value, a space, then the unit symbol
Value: 39.15 mm
